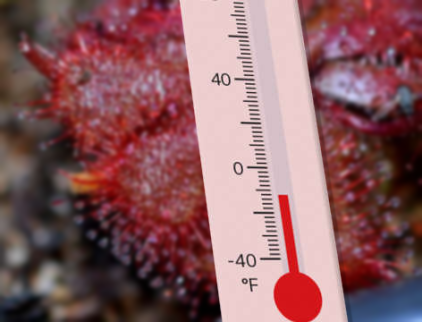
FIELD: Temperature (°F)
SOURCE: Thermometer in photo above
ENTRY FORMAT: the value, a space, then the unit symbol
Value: -12 °F
